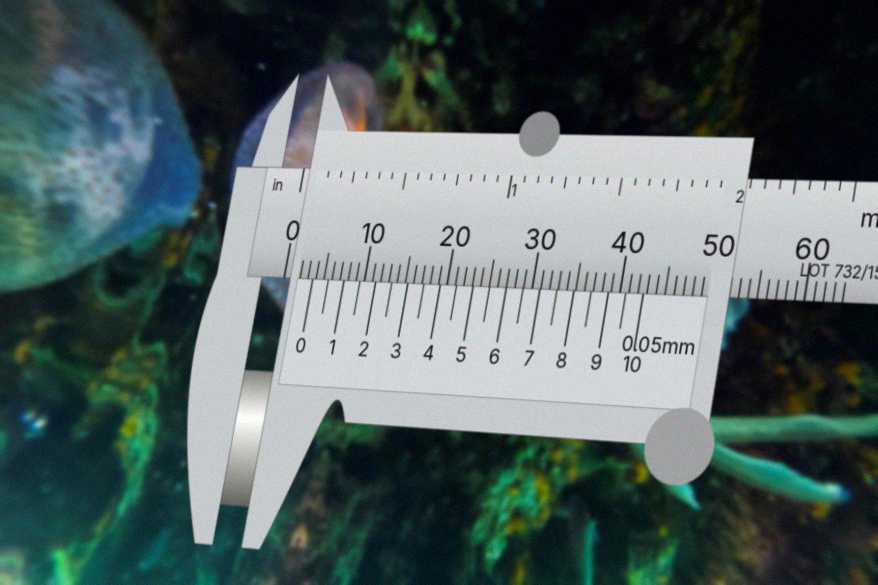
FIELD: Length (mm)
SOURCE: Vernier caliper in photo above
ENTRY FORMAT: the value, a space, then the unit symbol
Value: 3.6 mm
